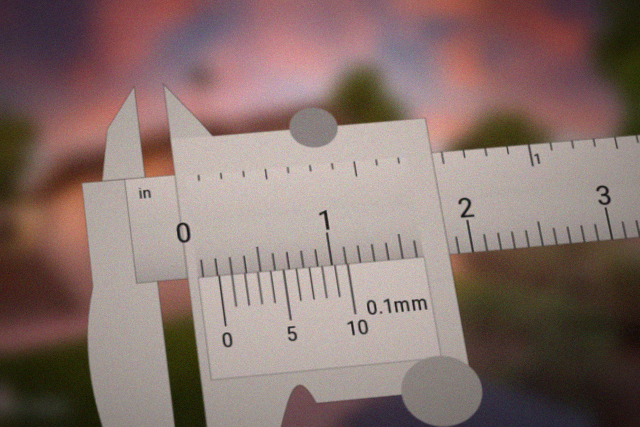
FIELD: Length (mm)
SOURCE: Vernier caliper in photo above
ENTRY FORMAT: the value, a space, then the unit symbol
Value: 2.1 mm
